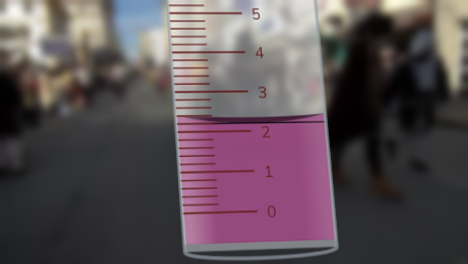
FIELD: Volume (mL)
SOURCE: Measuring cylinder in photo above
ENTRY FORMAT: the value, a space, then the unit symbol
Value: 2.2 mL
